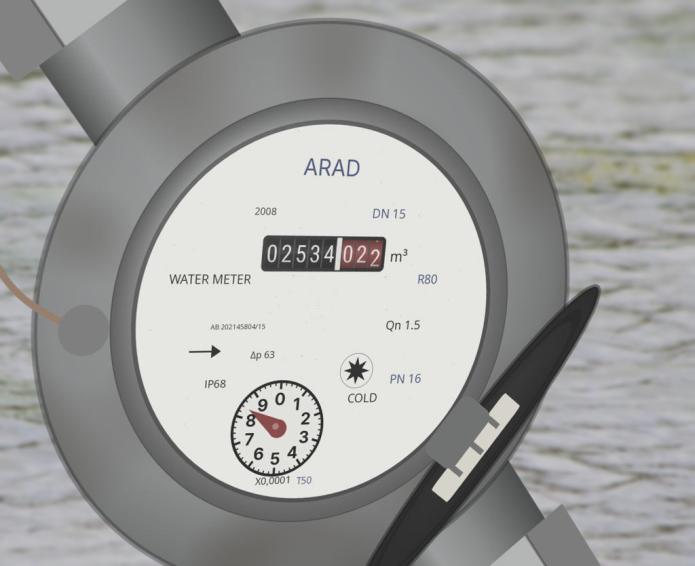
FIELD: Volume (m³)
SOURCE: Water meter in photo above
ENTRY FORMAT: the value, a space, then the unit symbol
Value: 2534.0218 m³
